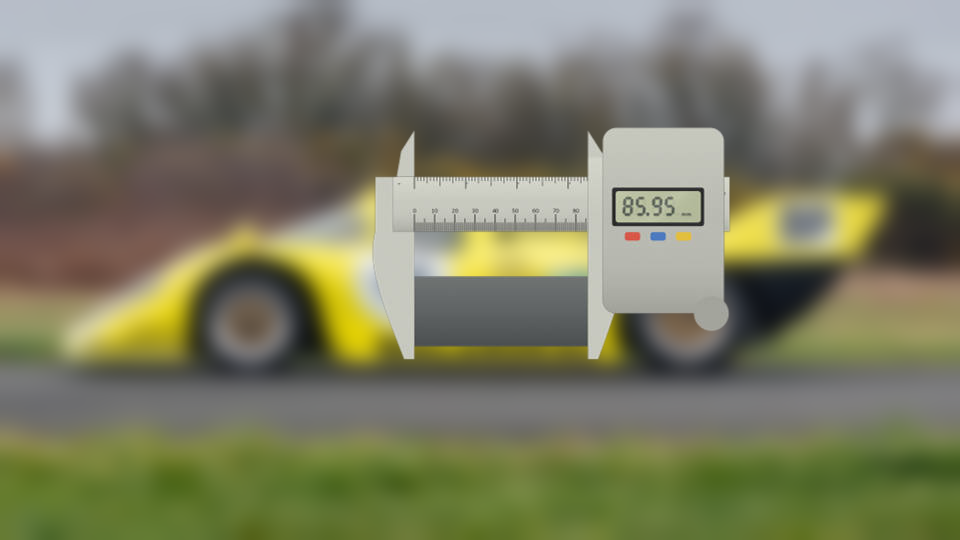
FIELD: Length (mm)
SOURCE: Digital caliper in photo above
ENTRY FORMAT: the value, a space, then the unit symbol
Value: 85.95 mm
